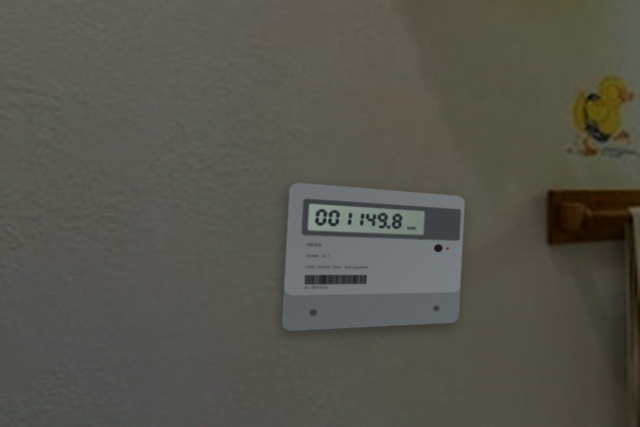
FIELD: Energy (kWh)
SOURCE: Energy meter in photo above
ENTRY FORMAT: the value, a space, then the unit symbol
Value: 1149.8 kWh
